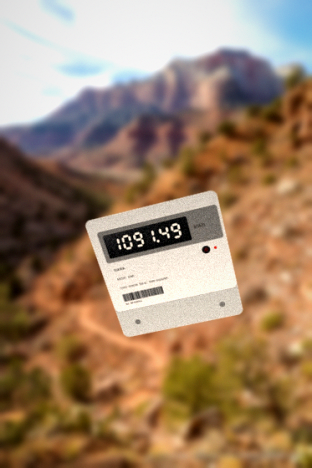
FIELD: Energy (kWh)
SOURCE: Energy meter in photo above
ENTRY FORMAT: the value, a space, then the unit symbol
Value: 1091.49 kWh
